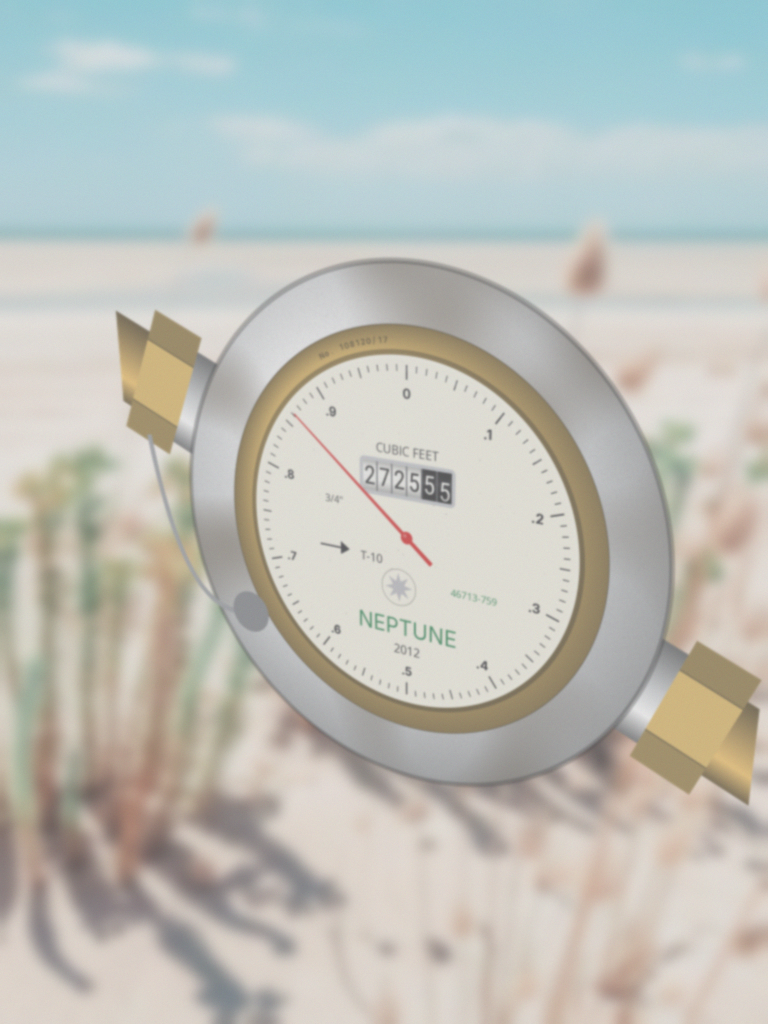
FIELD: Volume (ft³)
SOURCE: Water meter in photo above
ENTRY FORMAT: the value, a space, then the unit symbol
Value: 272554.86 ft³
